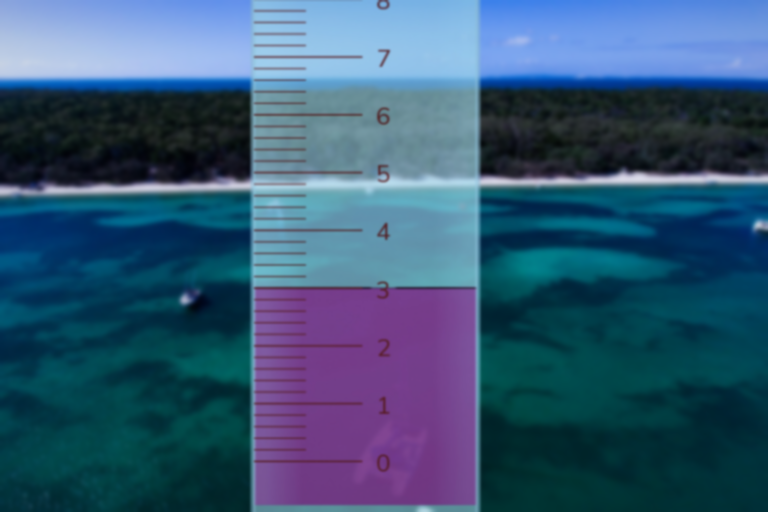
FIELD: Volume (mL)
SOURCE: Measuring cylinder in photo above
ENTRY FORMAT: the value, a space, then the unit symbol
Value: 3 mL
